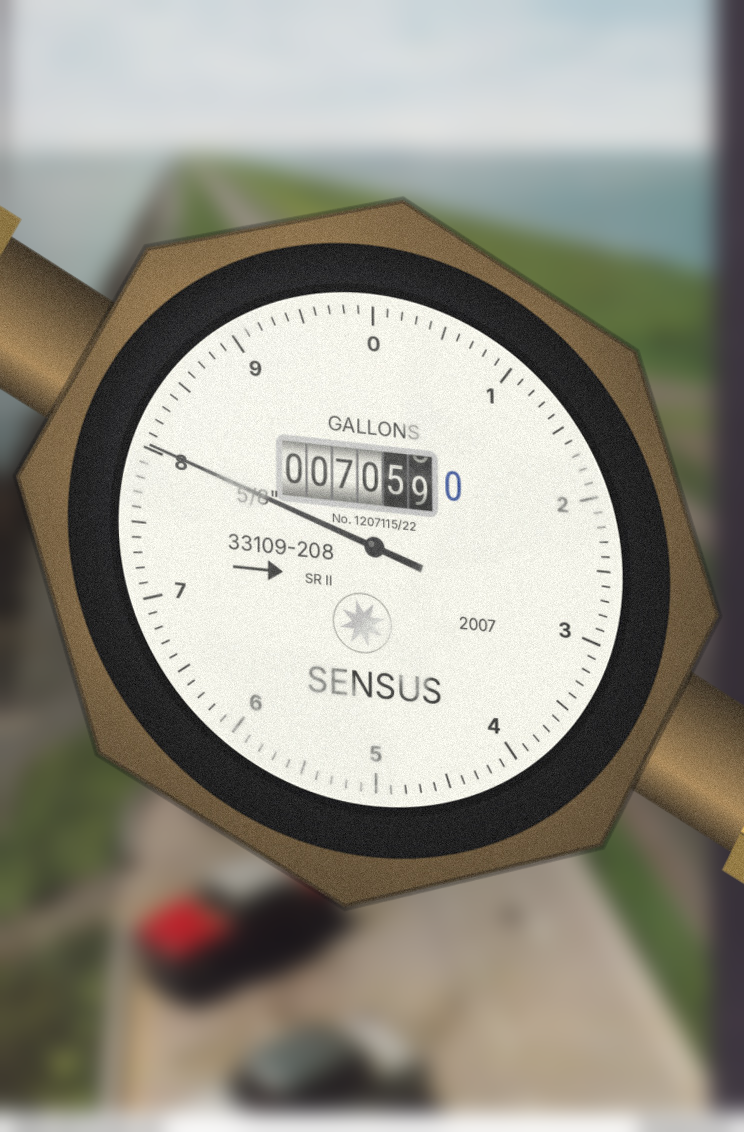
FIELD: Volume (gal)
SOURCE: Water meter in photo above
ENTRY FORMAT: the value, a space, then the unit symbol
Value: 70588.0 gal
